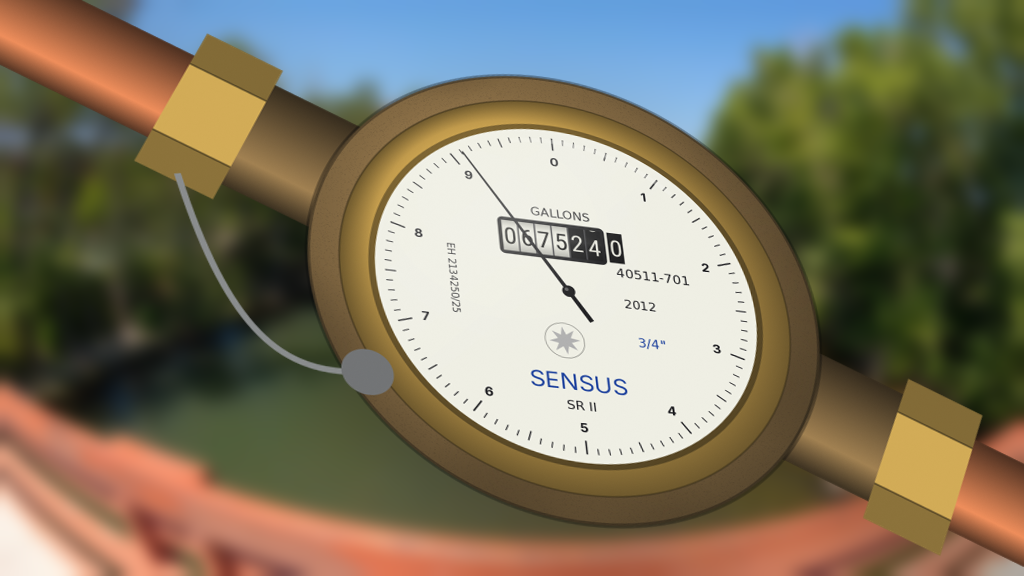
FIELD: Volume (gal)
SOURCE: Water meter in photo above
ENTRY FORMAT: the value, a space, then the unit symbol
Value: 675239.1 gal
